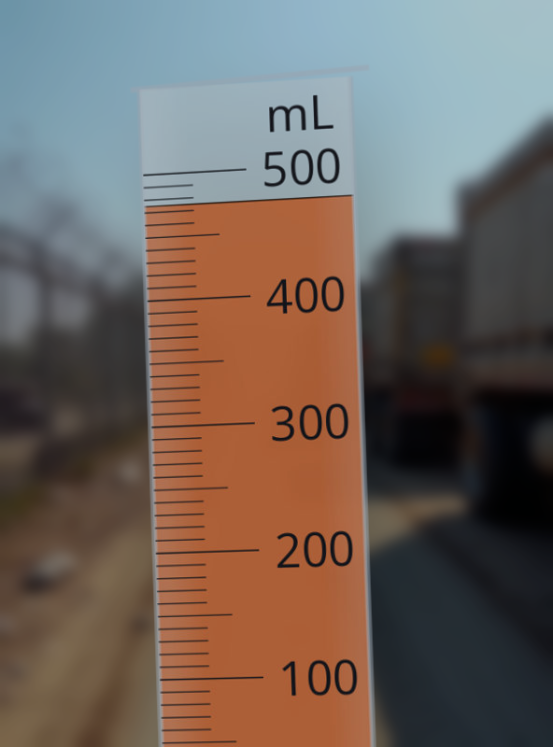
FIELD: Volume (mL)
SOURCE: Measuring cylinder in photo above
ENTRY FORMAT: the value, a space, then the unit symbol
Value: 475 mL
